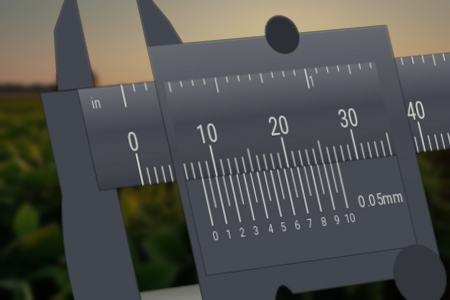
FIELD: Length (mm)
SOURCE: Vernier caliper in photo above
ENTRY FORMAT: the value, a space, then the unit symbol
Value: 8.0 mm
